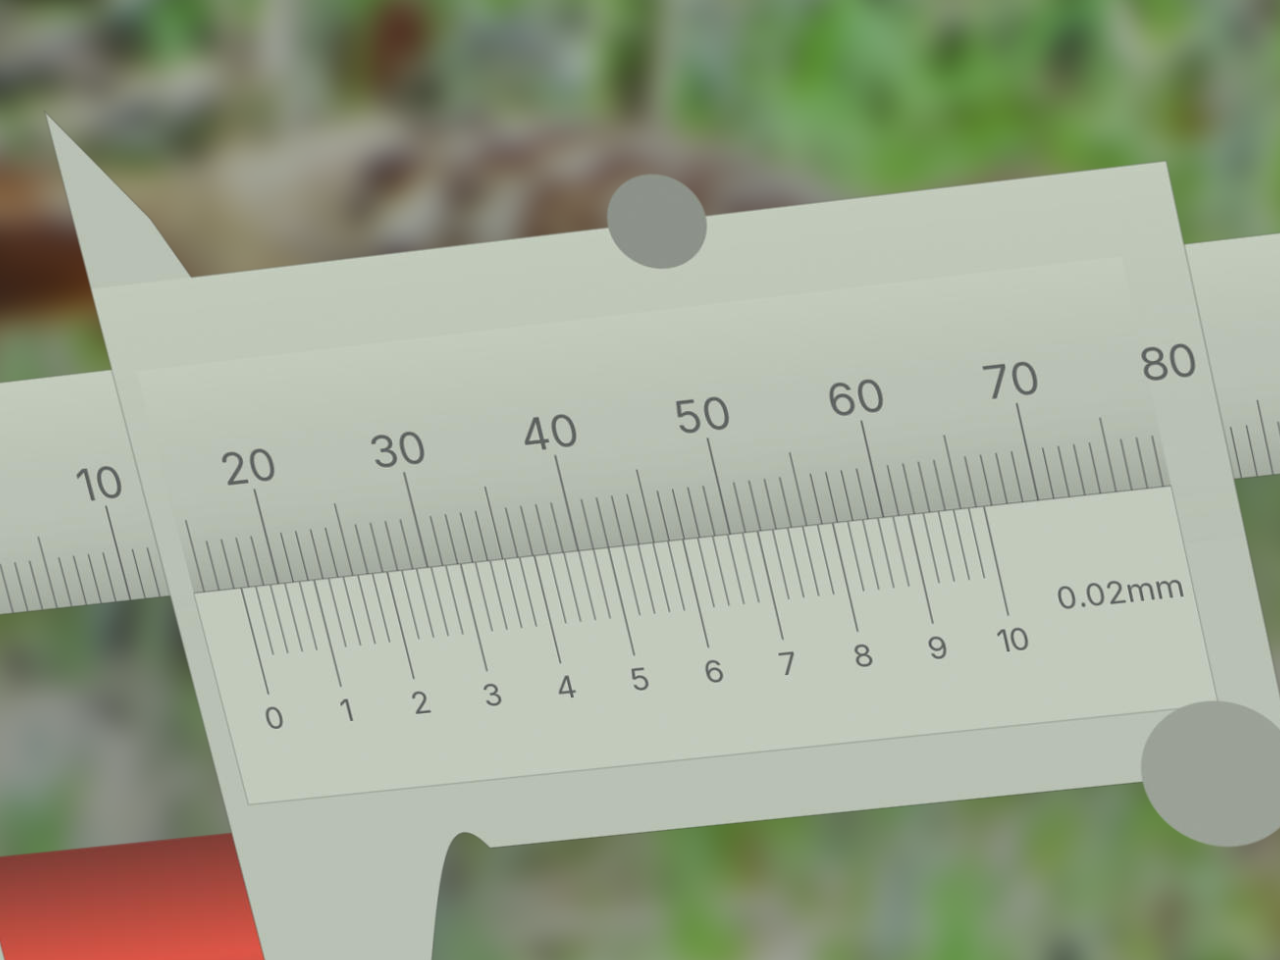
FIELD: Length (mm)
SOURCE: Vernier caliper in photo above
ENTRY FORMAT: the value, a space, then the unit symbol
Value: 17.5 mm
